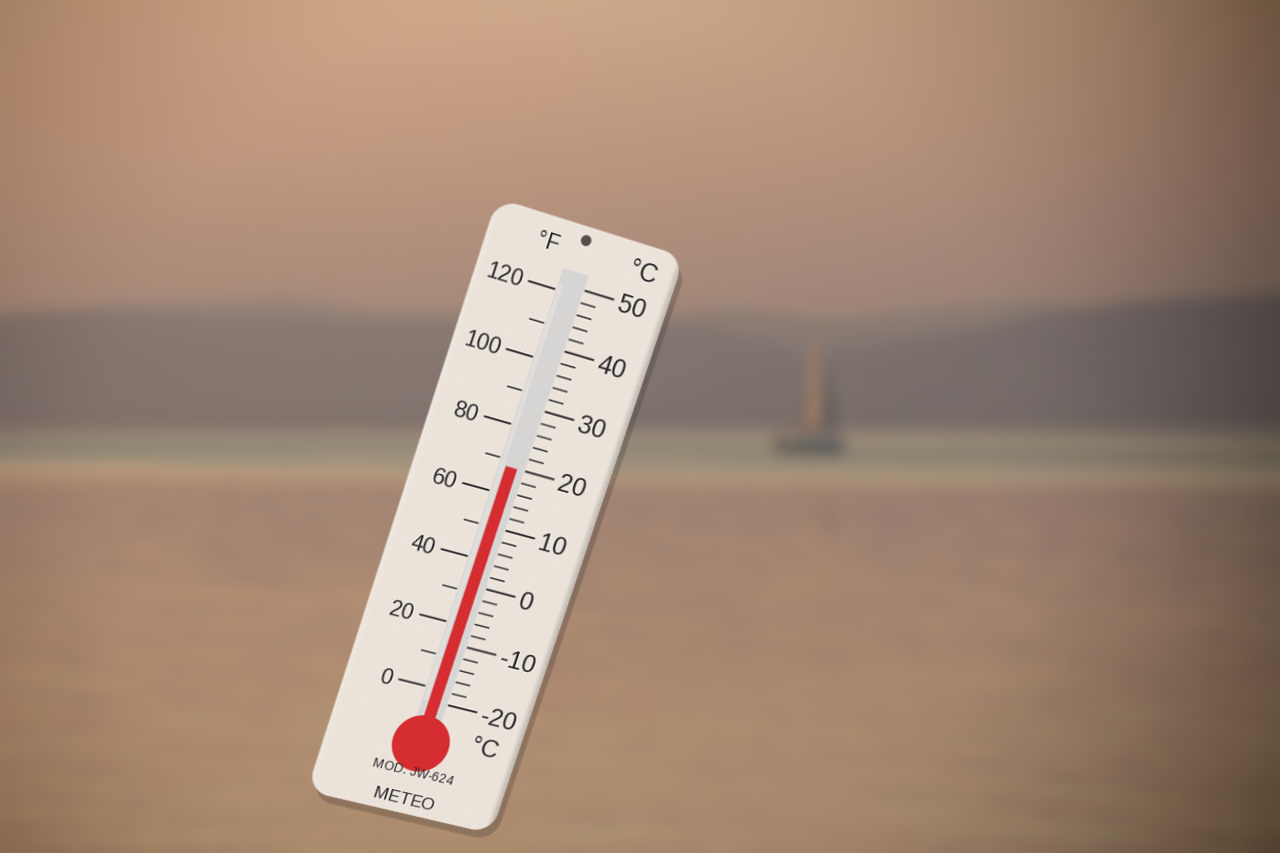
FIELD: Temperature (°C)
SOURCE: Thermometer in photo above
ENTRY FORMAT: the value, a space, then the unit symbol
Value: 20 °C
